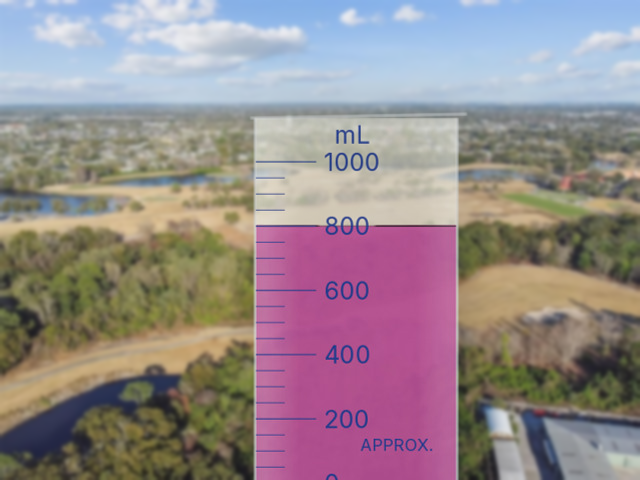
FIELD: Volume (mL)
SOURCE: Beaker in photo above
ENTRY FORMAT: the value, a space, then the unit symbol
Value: 800 mL
